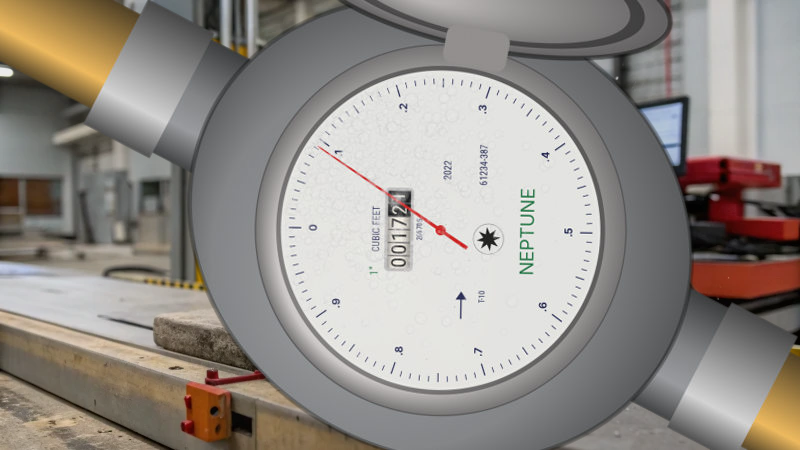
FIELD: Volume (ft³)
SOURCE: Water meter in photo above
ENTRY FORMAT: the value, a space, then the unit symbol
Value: 1721.09 ft³
